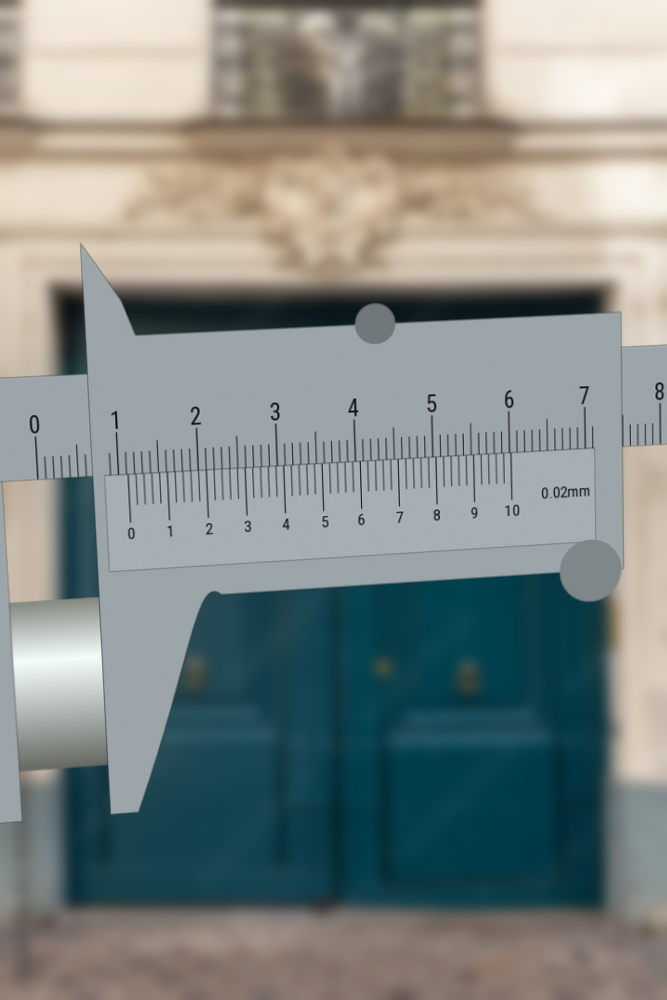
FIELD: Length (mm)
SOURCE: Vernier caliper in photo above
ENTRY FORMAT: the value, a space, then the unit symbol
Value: 11.2 mm
